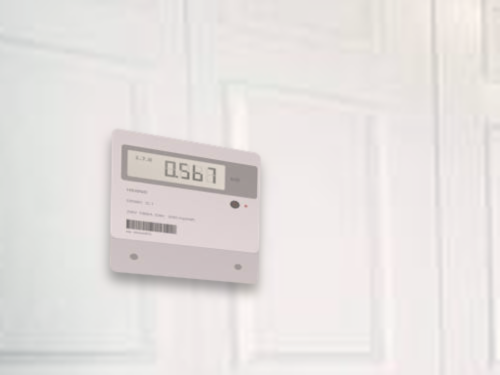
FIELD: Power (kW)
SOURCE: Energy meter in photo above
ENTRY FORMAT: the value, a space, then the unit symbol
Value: 0.567 kW
